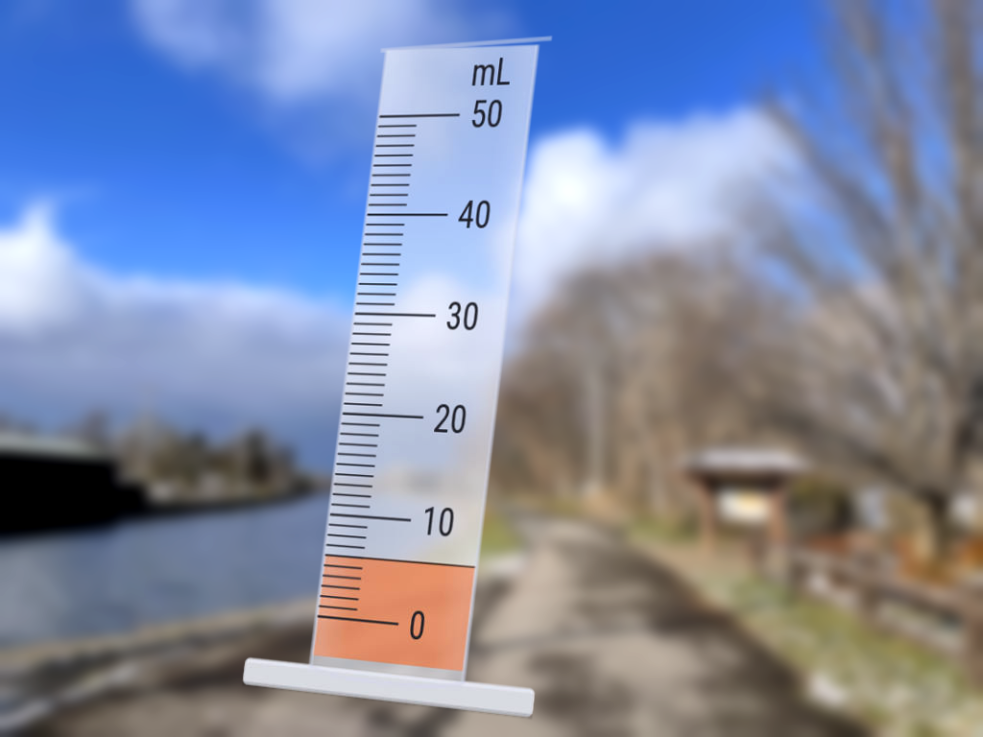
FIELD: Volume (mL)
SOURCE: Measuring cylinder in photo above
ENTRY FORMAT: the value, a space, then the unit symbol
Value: 6 mL
